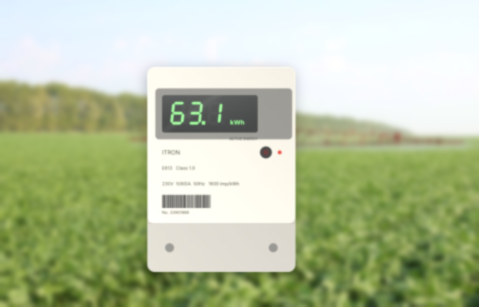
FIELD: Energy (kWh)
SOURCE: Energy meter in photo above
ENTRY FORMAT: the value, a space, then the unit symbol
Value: 63.1 kWh
